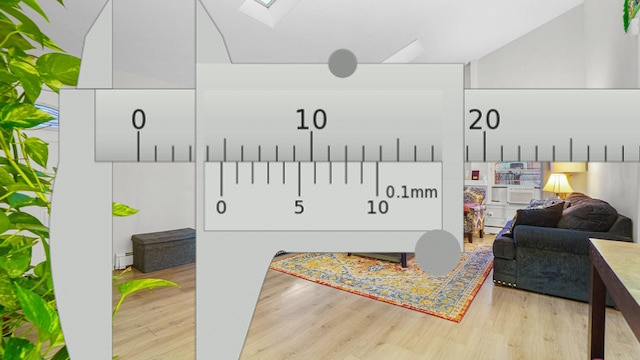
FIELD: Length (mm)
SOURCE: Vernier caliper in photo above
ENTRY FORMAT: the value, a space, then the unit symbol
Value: 4.8 mm
